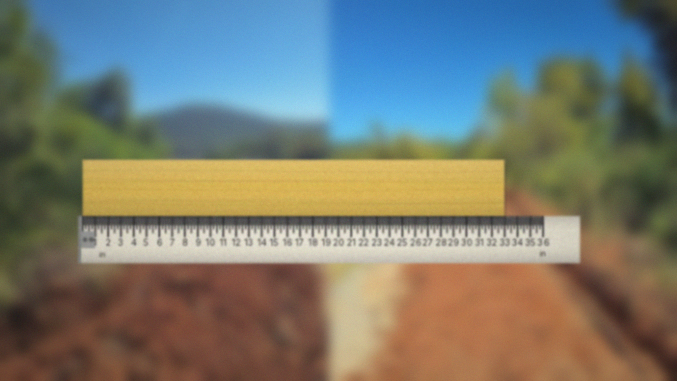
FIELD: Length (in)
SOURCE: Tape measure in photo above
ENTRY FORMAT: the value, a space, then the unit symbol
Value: 33 in
